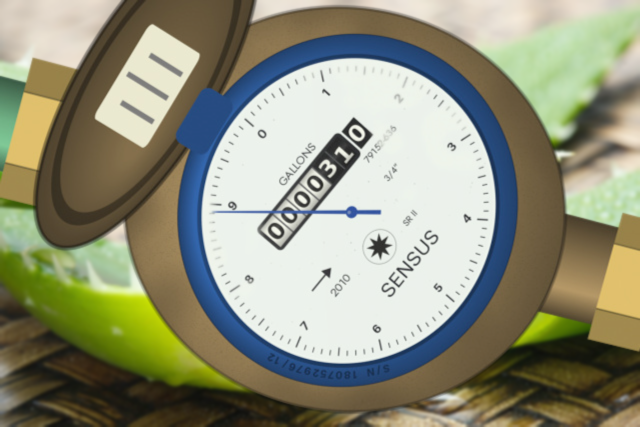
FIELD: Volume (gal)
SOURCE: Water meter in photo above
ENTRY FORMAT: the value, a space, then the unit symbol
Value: 308.9 gal
